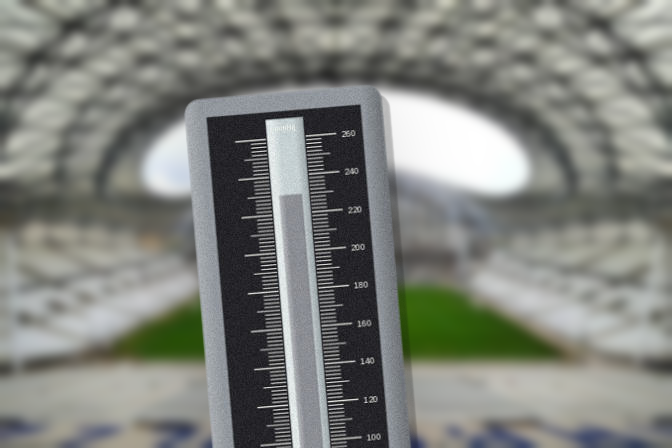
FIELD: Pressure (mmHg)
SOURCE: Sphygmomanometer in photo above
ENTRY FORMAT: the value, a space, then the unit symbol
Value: 230 mmHg
